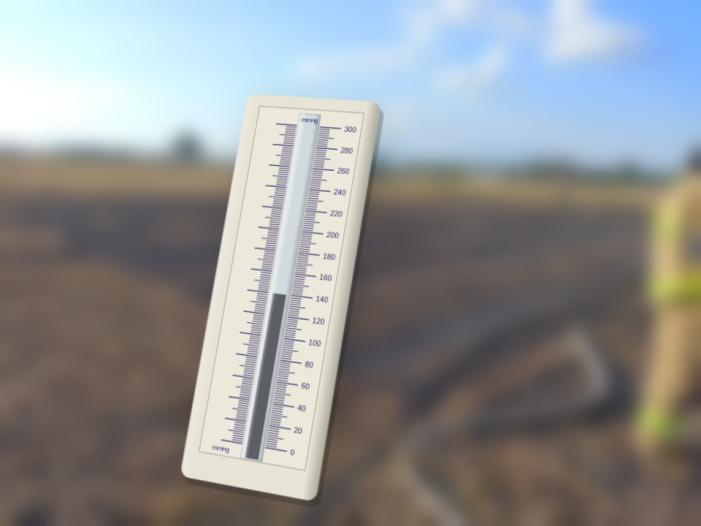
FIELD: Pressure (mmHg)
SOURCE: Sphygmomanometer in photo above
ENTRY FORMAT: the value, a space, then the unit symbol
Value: 140 mmHg
